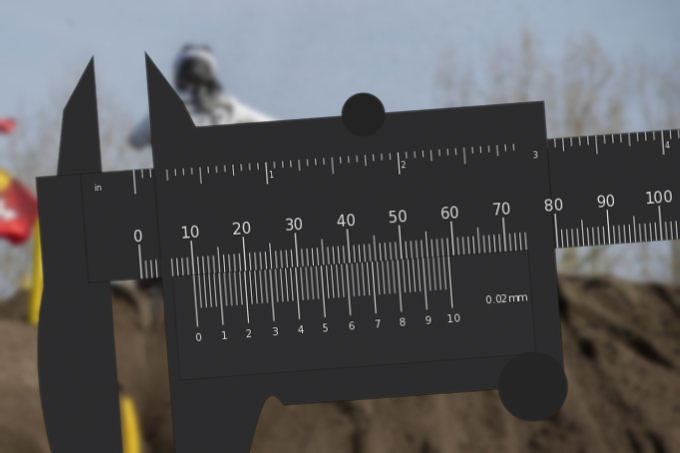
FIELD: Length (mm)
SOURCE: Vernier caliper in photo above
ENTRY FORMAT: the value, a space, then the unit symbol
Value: 10.0 mm
